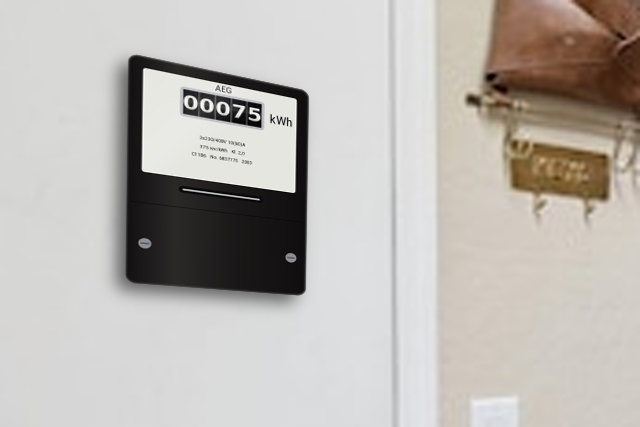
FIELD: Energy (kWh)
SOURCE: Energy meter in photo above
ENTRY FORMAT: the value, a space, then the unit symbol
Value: 75 kWh
